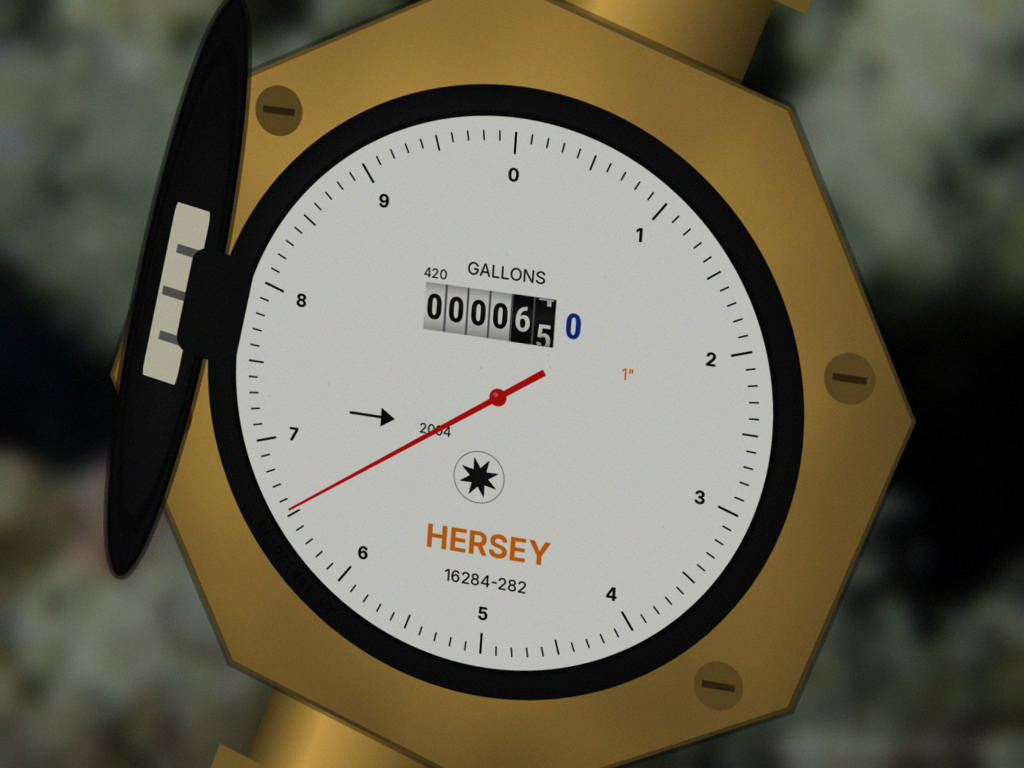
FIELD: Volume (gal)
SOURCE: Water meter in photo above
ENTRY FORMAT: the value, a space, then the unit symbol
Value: 646.5 gal
